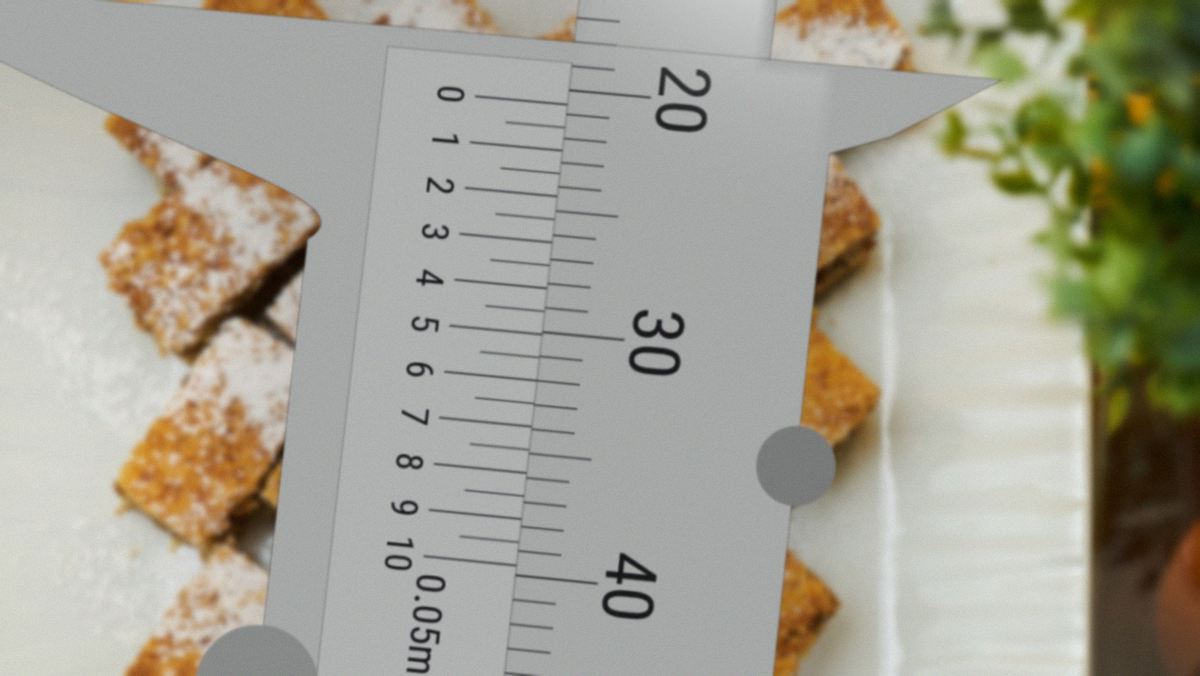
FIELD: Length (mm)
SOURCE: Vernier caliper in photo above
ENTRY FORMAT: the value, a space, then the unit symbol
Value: 20.6 mm
